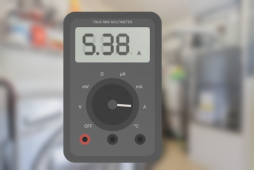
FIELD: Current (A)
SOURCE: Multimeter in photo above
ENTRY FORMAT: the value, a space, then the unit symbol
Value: 5.38 A
